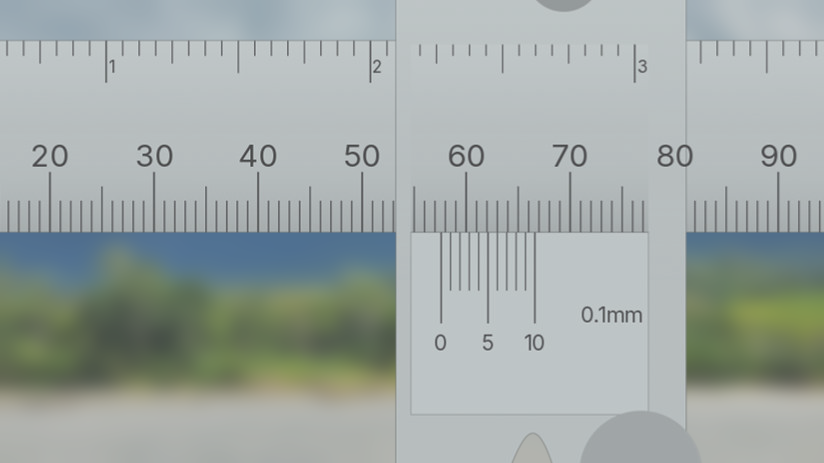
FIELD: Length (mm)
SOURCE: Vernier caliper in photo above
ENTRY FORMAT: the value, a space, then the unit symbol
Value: 57.6 mm
